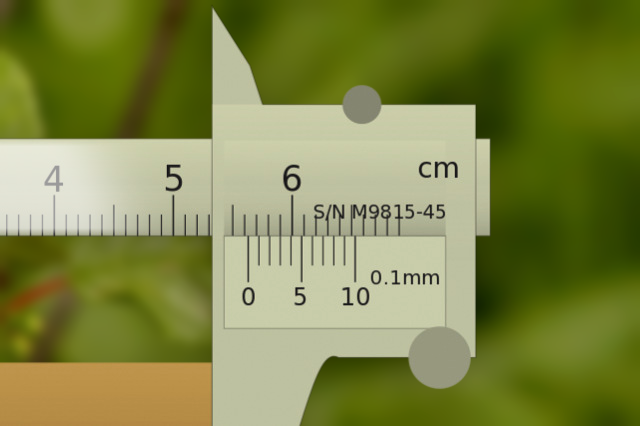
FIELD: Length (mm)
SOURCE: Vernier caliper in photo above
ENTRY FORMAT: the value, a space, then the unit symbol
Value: 56.3 mm
